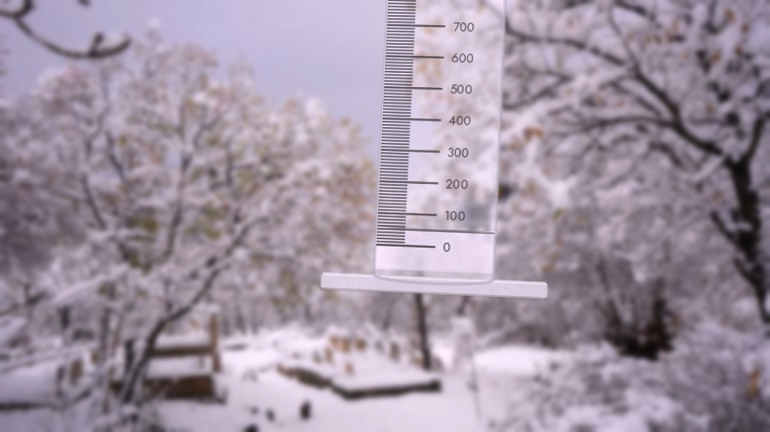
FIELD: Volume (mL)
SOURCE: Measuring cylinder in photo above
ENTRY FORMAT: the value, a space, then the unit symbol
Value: 50 mL
